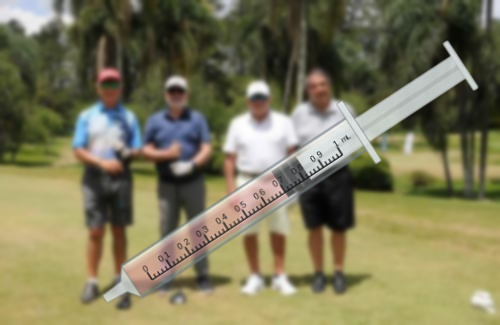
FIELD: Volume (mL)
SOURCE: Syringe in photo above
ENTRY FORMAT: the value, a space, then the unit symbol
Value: 0.7 mL
